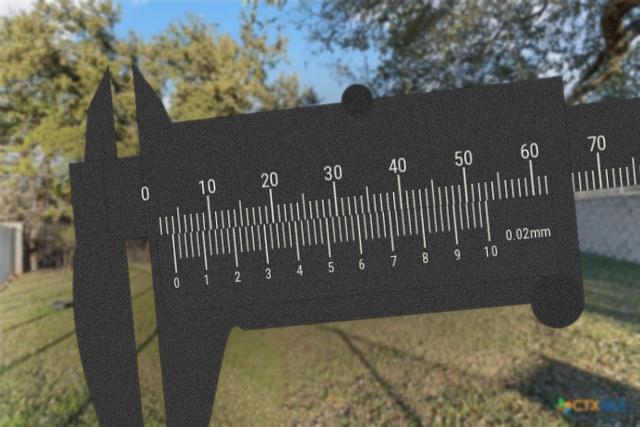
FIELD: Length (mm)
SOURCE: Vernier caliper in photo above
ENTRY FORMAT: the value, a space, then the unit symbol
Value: 3.8 mm
